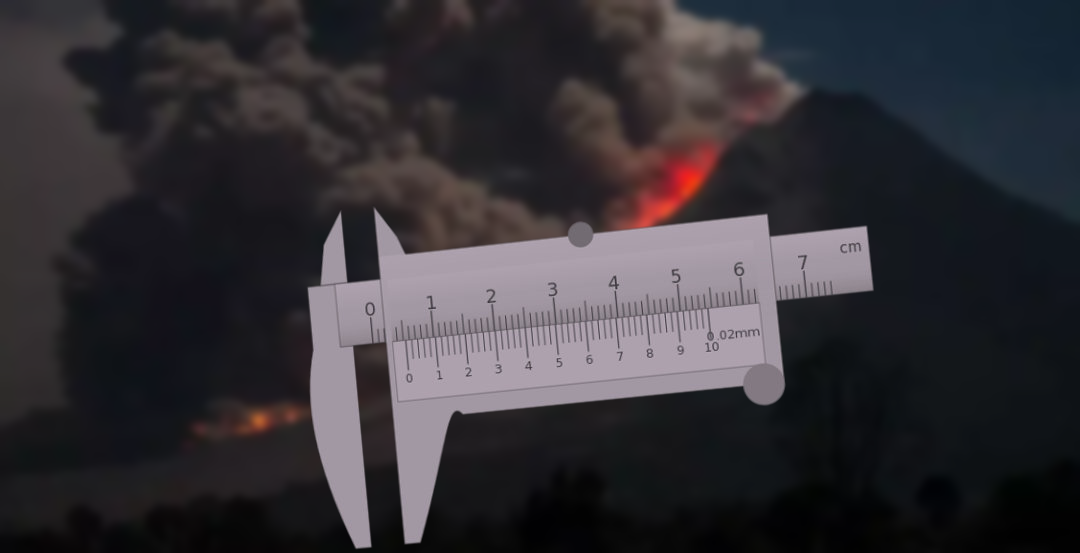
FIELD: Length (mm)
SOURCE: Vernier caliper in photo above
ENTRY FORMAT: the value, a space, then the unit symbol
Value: 5.4 mm
